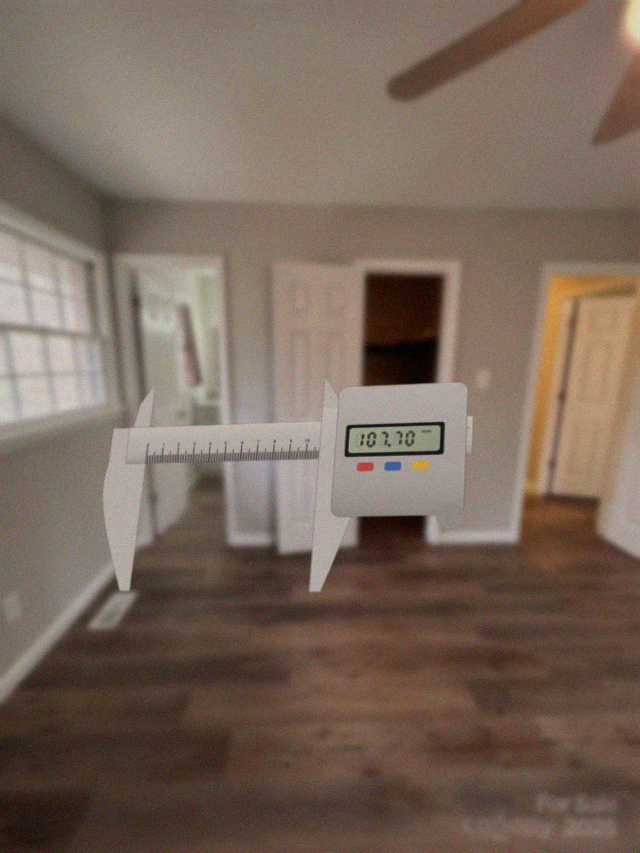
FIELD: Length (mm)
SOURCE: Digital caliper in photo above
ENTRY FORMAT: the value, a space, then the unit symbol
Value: 107.70 mm
